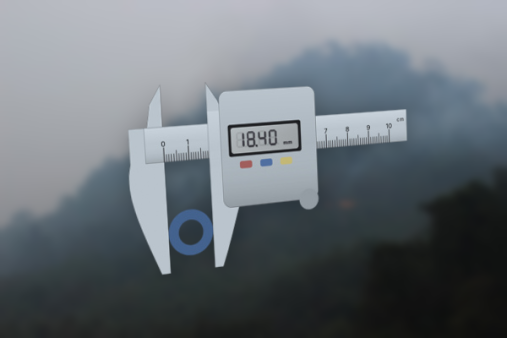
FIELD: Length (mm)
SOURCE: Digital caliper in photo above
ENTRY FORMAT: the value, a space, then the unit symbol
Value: 18.40 mm
